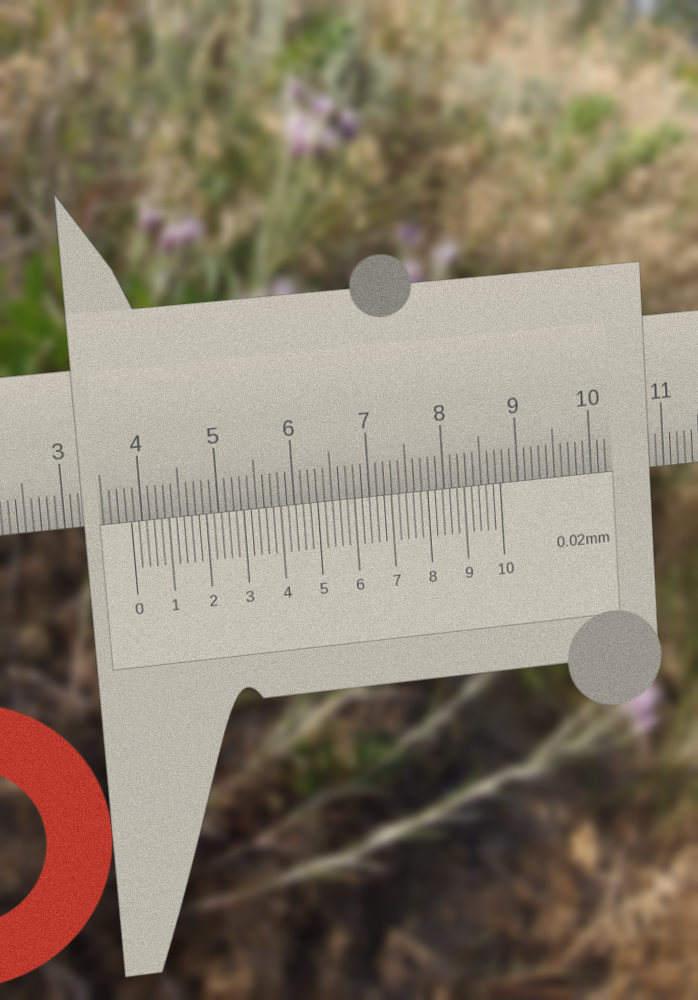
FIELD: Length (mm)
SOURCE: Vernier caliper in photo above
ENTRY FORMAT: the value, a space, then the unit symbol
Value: 38.6 mm
